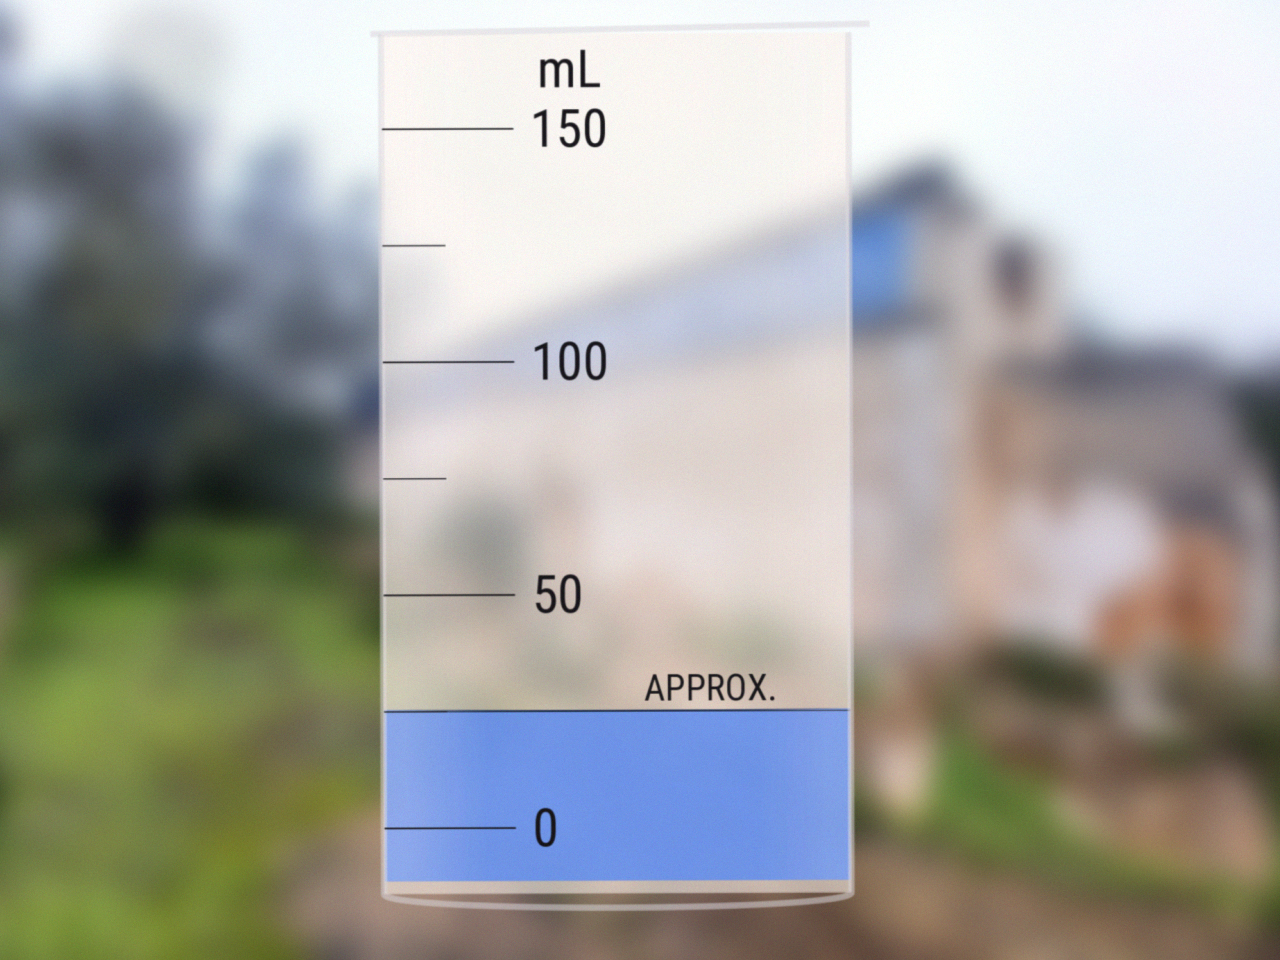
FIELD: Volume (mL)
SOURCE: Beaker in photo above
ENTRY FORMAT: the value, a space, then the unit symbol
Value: 25 mL
